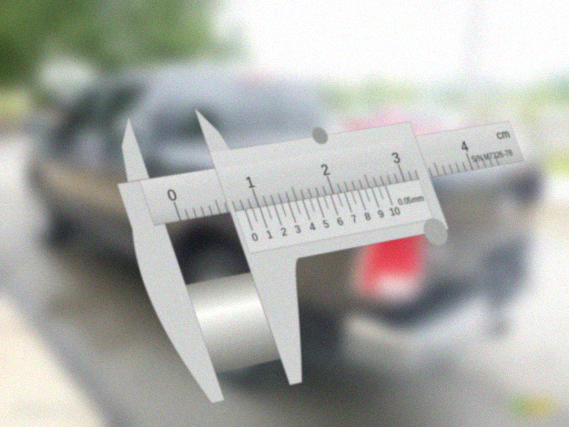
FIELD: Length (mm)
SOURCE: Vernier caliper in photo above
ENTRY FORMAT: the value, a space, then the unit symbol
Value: 8.2 mm
